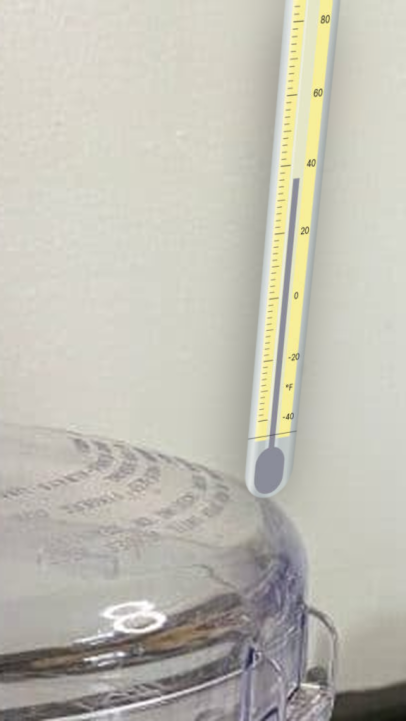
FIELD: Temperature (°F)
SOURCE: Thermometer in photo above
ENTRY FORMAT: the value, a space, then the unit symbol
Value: 36 °F
